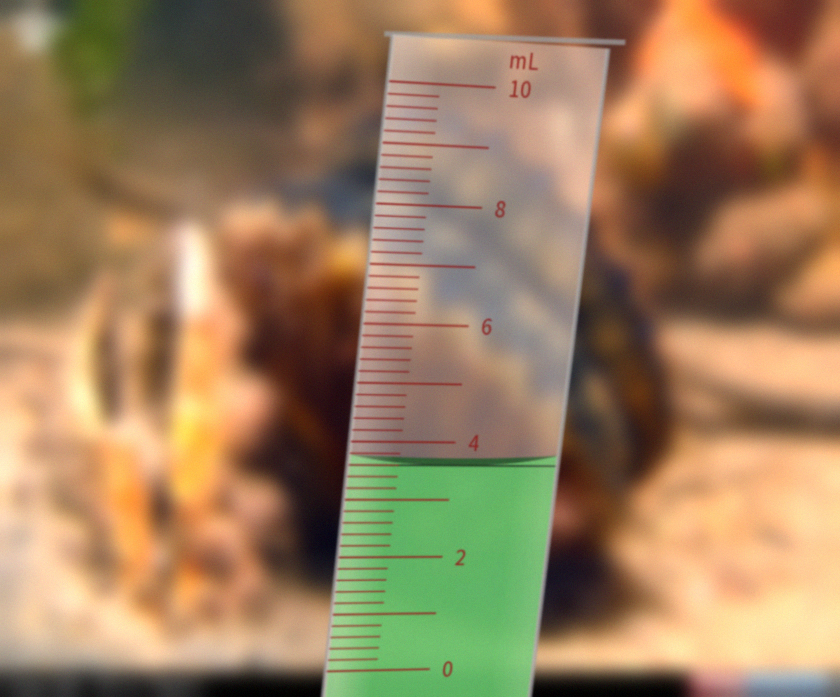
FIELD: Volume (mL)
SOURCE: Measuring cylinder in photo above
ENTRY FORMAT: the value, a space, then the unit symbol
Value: 3.6 mL
